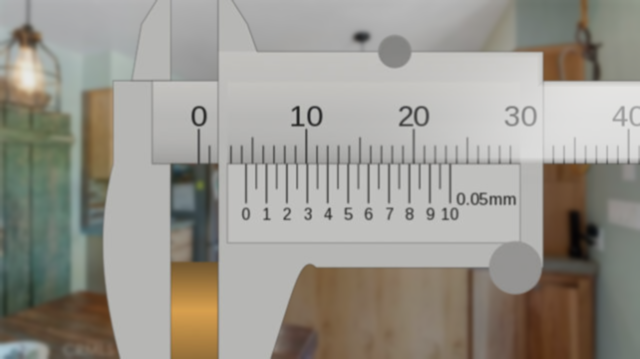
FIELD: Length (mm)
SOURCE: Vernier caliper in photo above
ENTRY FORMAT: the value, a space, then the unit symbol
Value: 4.4 mm
